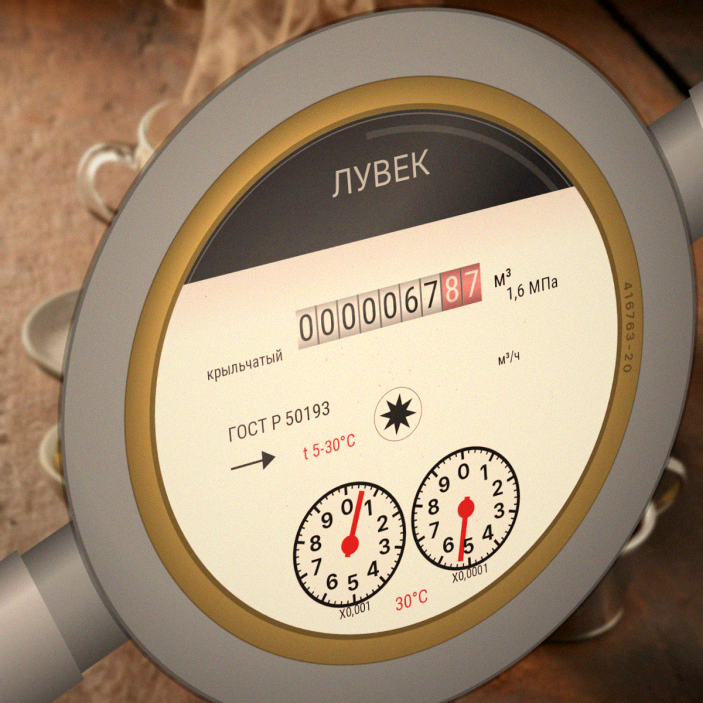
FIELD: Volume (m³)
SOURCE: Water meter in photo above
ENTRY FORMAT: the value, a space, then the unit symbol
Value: 67.8705 m³
